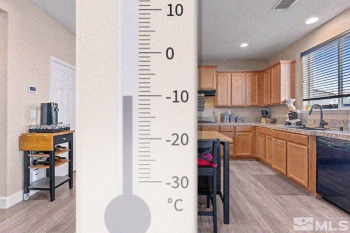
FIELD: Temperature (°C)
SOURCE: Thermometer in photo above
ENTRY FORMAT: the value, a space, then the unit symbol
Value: -10 °C
